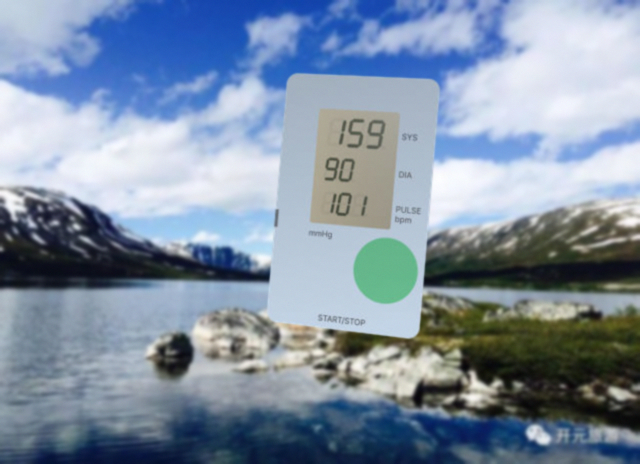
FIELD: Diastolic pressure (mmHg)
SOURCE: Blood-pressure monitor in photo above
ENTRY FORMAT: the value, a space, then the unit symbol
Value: 90 mmHg
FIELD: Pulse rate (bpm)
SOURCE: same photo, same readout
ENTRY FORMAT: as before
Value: 101 bpm
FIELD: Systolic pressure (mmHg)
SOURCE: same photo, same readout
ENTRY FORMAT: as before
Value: 159 mmHg
